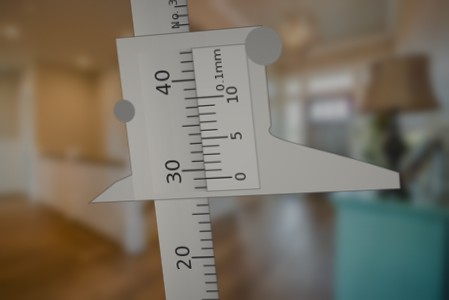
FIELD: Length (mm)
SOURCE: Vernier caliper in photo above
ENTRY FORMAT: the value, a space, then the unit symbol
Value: 29.0 mm
